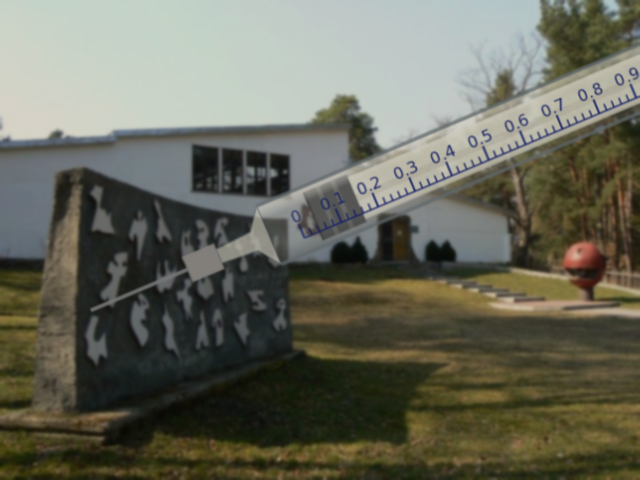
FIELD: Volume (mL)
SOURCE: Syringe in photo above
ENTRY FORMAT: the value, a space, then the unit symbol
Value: 0.04 mL
